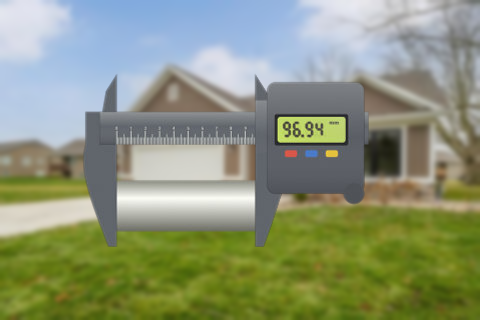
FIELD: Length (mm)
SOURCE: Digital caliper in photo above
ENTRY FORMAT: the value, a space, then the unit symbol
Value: 96.94 mm
